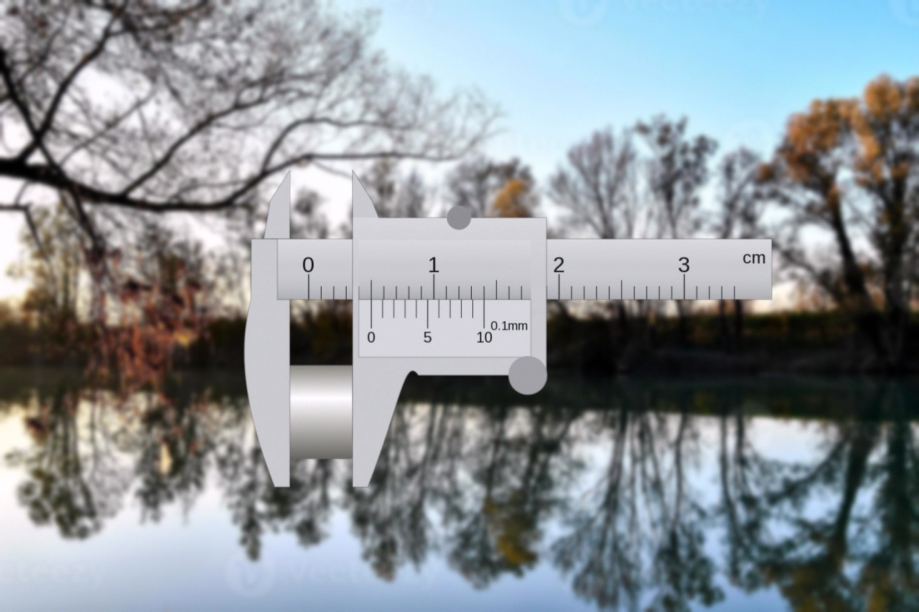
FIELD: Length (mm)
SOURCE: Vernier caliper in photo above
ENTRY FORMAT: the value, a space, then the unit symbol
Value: 5.0 mm
